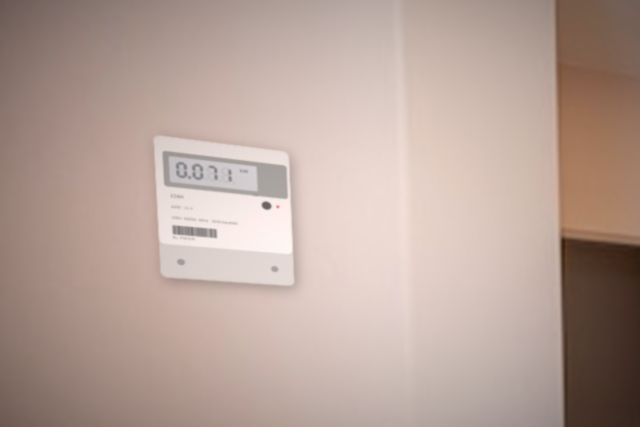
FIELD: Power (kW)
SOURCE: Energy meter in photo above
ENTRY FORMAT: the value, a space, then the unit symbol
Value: 0.071 kW
